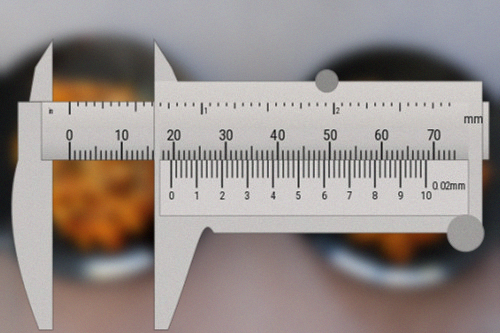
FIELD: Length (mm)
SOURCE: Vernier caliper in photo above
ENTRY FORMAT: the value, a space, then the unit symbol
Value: 19.5 mm
